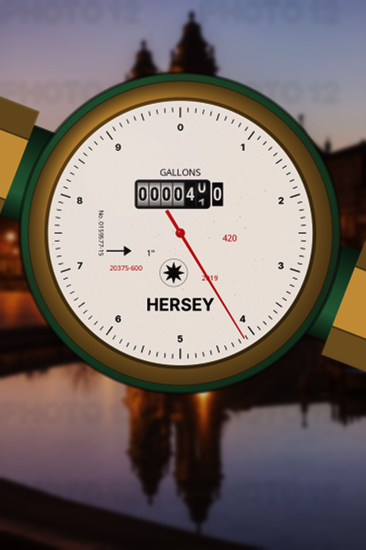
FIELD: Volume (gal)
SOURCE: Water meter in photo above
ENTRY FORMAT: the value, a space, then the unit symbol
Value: 404.1 gal
